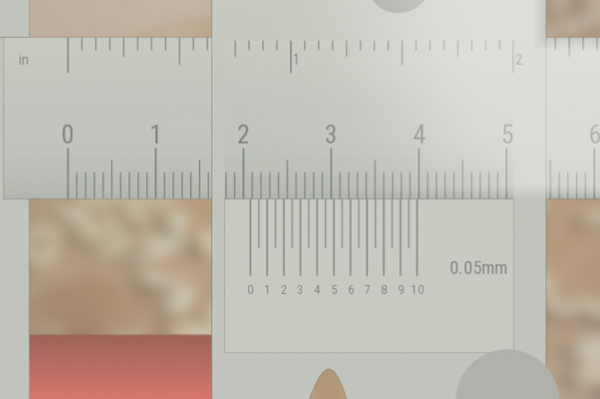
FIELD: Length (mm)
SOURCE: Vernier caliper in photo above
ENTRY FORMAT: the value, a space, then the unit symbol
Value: 20.8 mm
